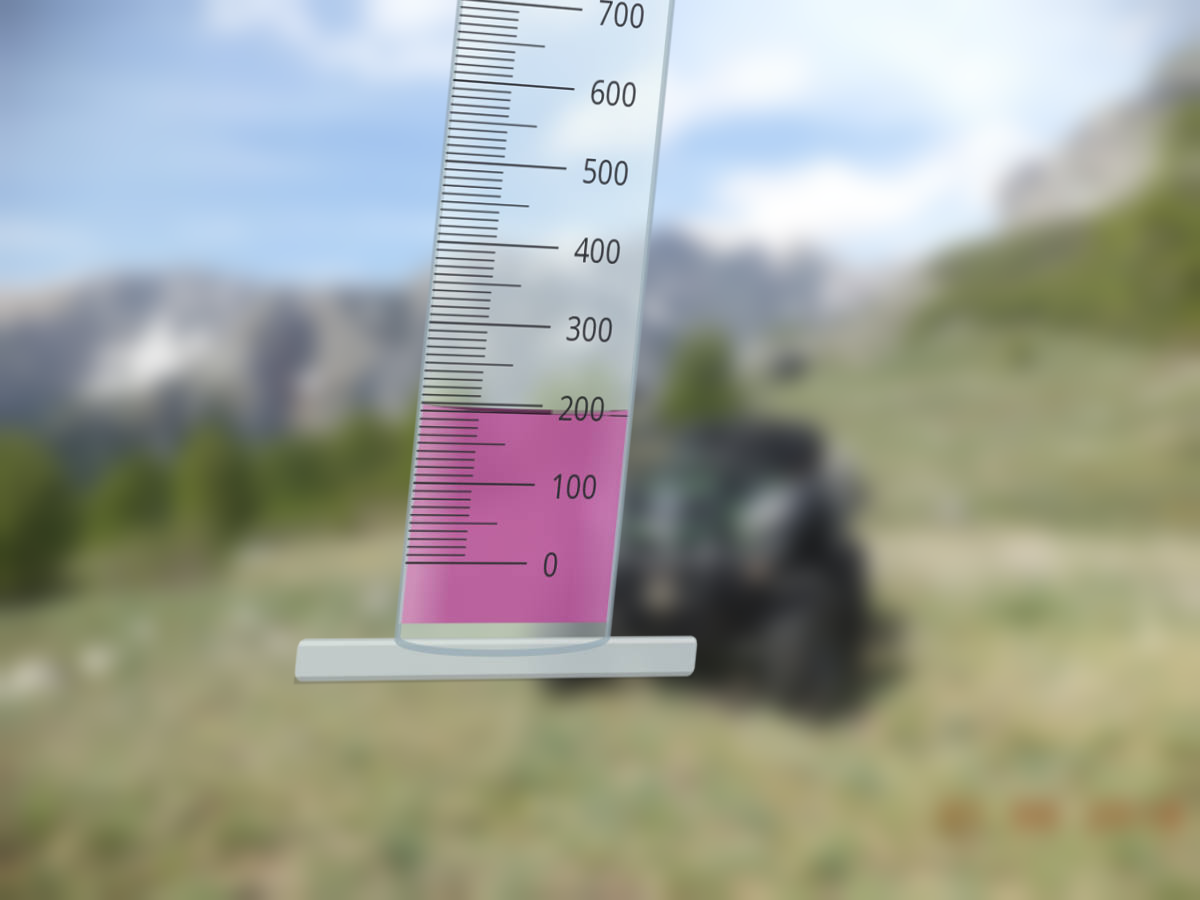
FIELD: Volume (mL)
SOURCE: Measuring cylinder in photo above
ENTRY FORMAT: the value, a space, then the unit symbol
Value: 190 mL
